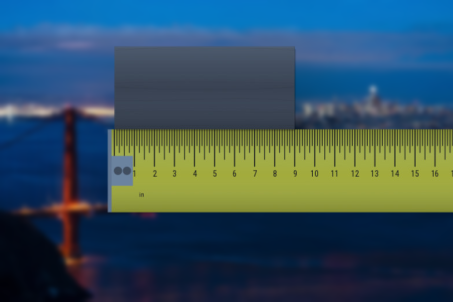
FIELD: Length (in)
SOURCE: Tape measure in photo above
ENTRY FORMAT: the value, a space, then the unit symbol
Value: 9 in
